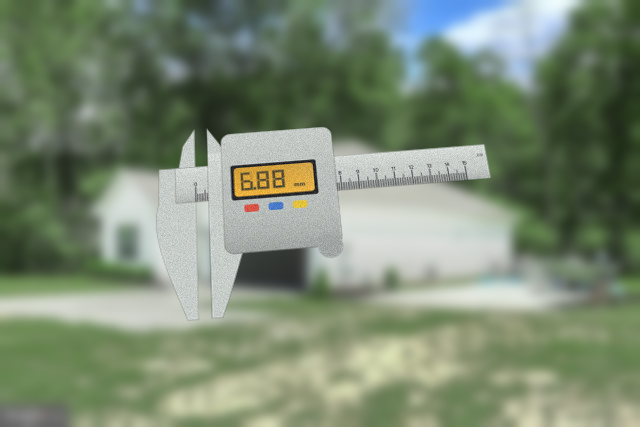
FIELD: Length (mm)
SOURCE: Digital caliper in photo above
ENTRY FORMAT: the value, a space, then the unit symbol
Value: 6.88 mm
